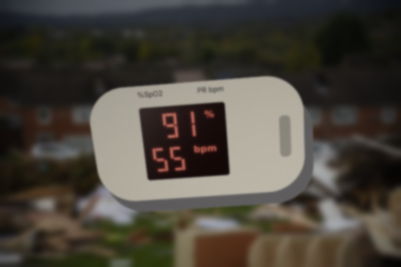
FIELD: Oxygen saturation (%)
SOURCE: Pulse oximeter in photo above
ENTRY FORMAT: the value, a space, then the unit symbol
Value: 91 %
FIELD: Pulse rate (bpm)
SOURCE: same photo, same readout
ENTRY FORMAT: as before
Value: 55 bpm
